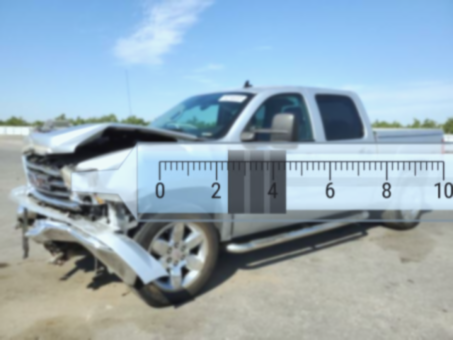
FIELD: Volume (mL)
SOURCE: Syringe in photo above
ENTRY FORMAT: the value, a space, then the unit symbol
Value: 2.4 mL
